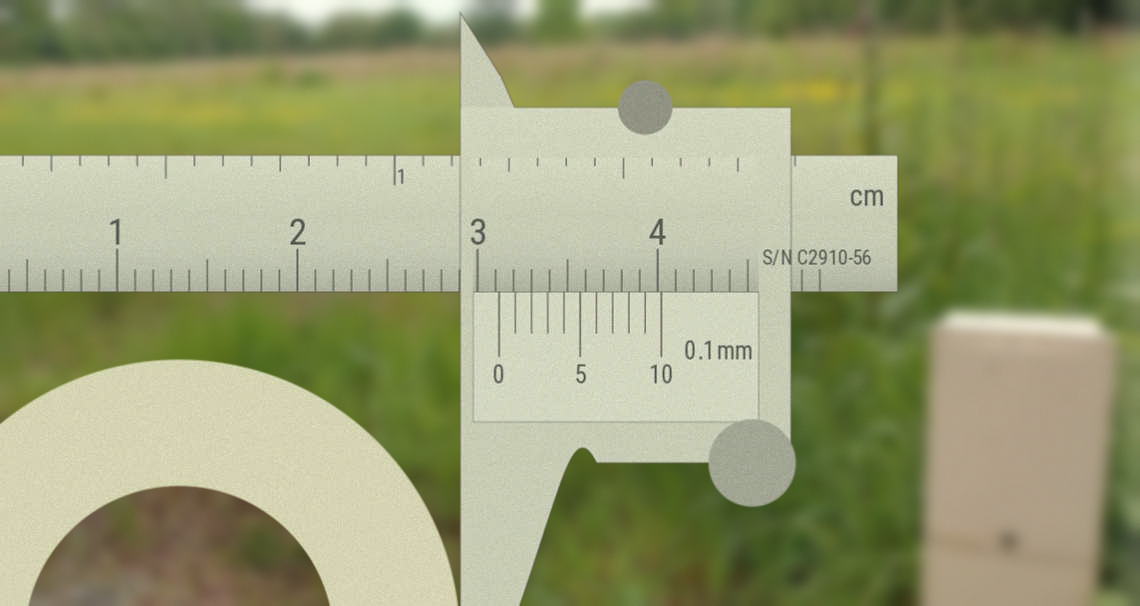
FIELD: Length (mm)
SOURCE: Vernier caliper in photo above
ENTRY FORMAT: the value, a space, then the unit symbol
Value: 31.2 mm
